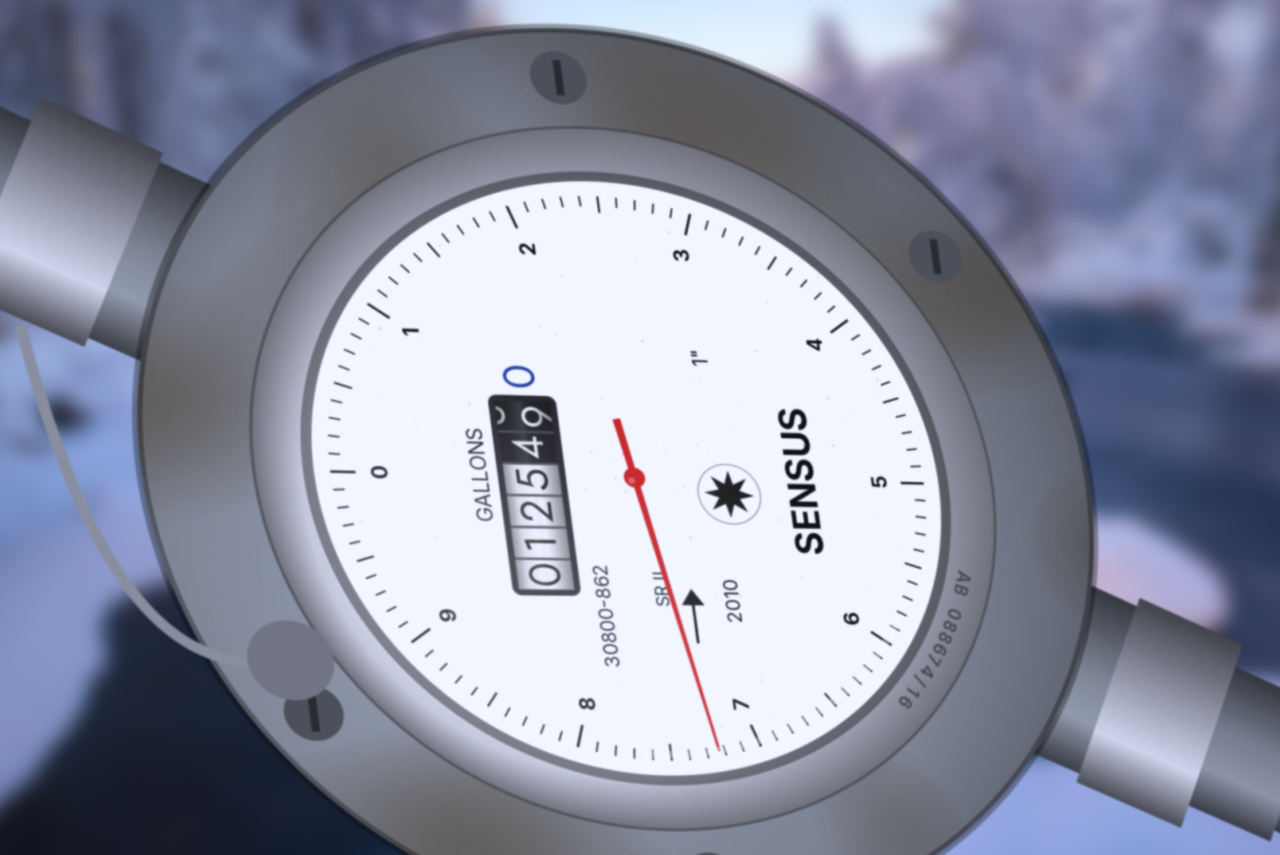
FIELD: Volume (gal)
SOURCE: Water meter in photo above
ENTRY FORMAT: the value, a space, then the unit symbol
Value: 125487.2 gal
